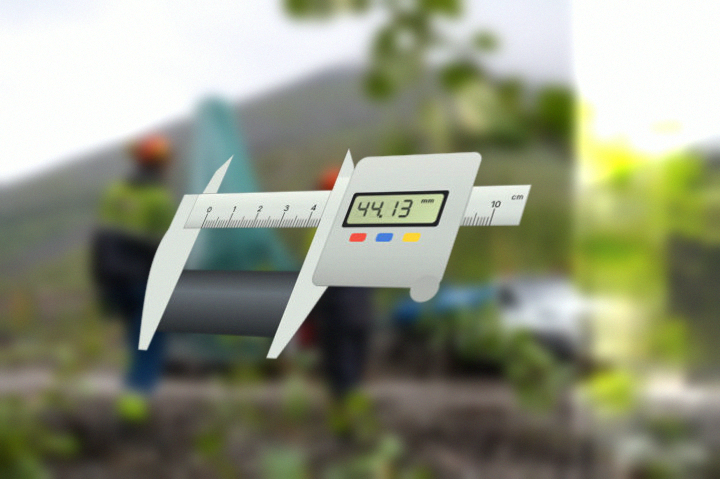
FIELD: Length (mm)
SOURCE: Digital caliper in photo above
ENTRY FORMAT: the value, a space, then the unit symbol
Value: 44.13 mm
